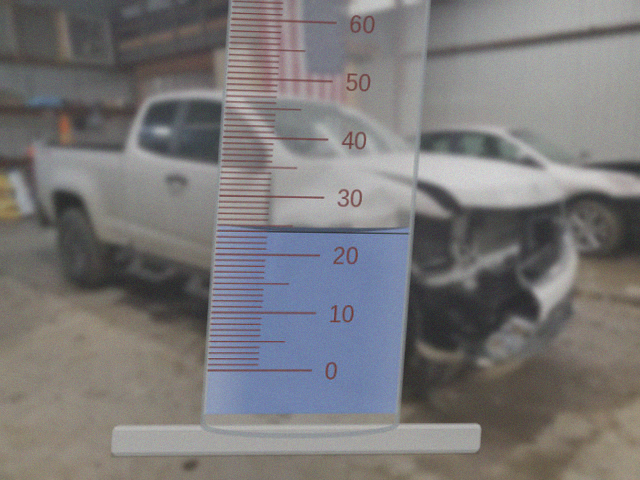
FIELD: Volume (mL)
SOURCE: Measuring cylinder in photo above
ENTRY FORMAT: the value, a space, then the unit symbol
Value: 24 mL
